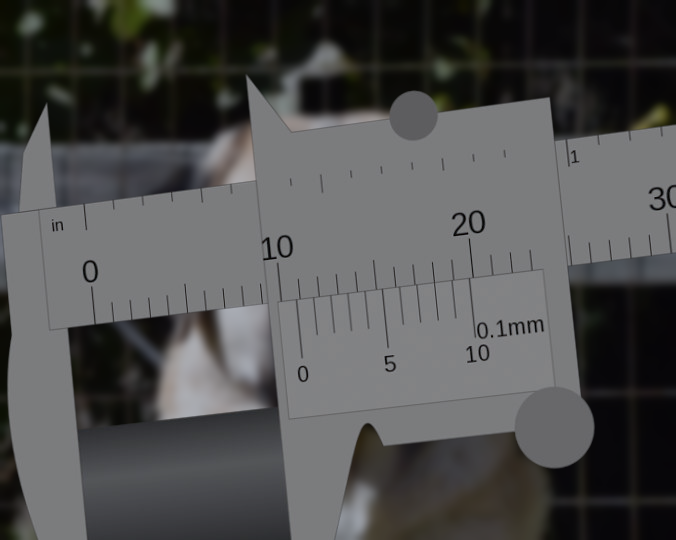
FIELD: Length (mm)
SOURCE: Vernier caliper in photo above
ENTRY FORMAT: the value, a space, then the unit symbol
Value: 10.8 mm
